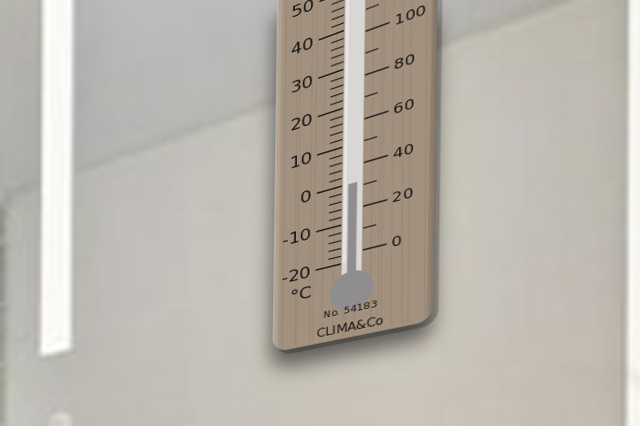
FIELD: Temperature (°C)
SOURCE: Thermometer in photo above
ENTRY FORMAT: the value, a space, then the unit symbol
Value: 0 °C
